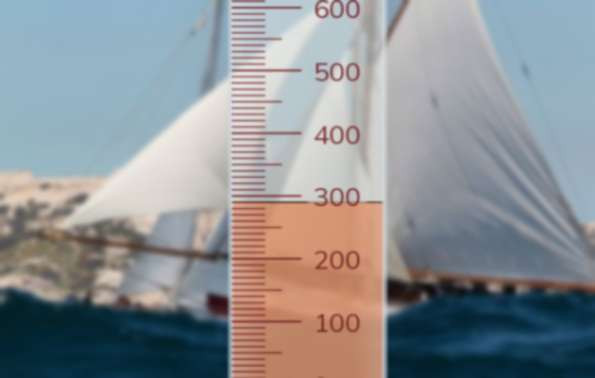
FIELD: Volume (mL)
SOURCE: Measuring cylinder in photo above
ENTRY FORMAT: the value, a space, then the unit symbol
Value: 290 mL
